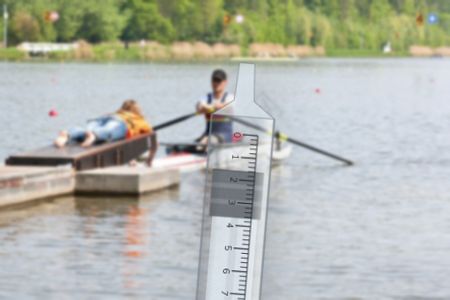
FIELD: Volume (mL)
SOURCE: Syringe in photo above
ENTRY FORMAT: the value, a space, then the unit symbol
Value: 1.6 mL
